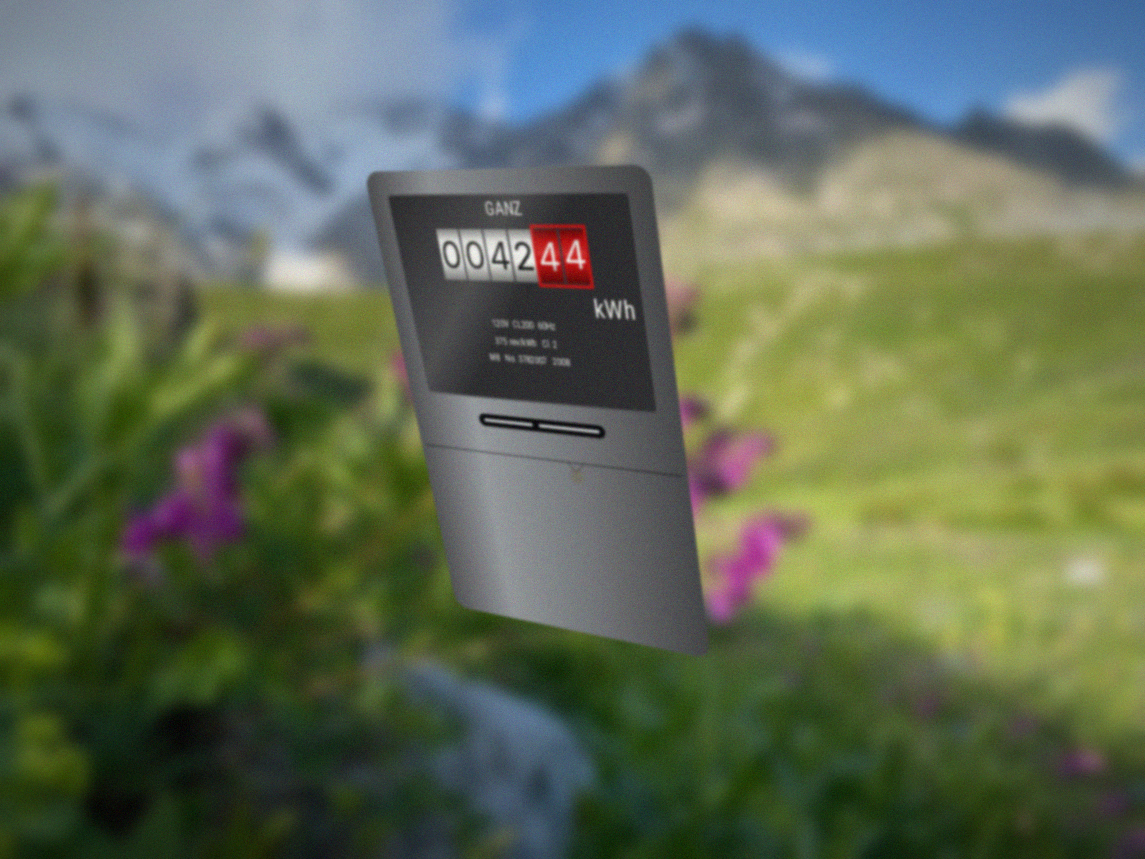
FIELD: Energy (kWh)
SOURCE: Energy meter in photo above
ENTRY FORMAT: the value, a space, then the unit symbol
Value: 42.44 kWh
